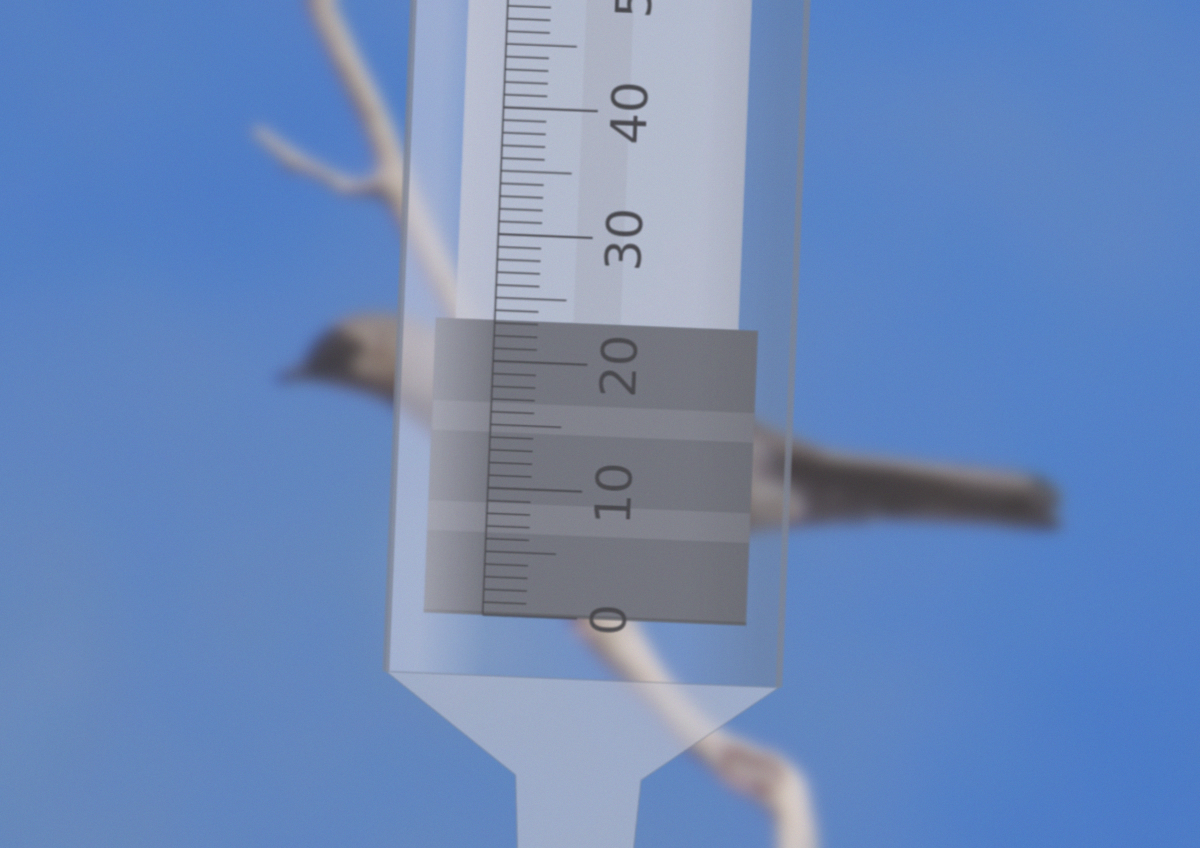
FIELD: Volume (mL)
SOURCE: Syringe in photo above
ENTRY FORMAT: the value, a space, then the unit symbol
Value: 0 mL
